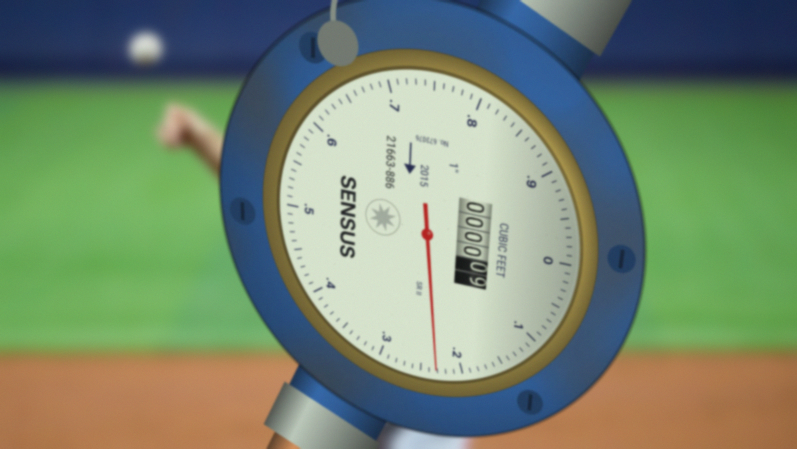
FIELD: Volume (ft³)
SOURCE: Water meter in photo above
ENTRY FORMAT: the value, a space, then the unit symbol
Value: 9.23 ft³
